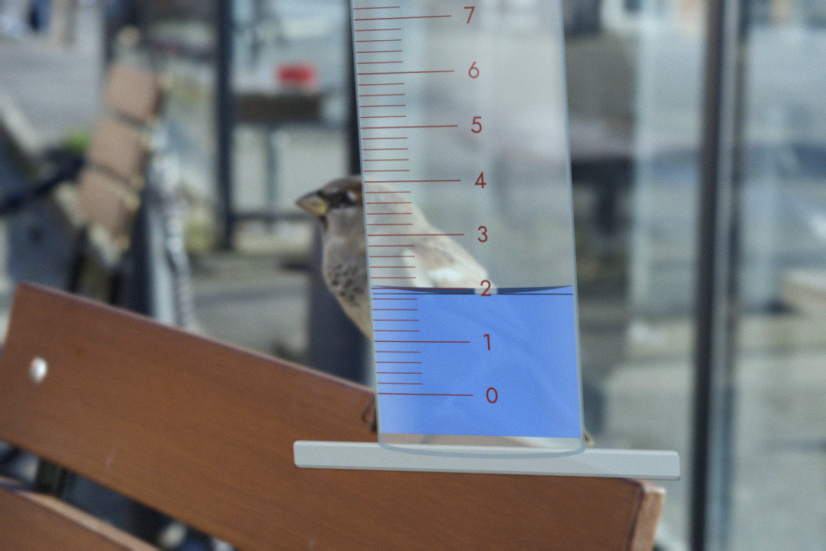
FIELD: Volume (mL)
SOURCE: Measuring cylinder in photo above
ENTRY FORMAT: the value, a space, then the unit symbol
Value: 1.9 mL
